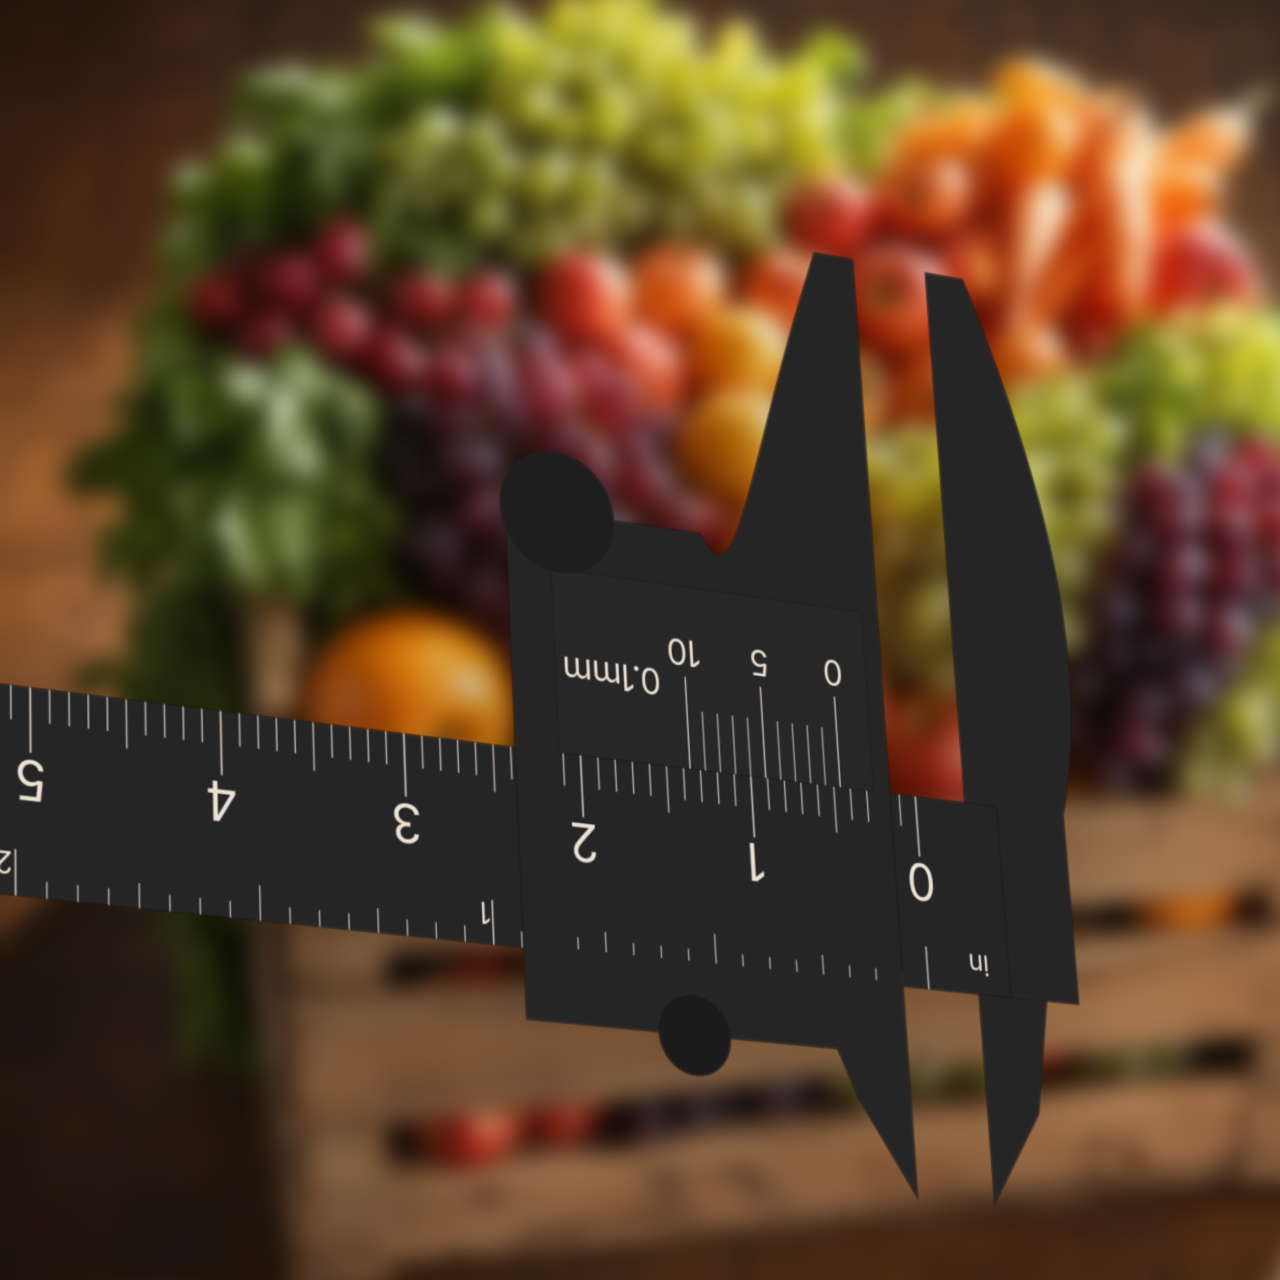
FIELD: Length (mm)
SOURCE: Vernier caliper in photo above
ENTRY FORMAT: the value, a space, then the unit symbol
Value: 4.6 mm
